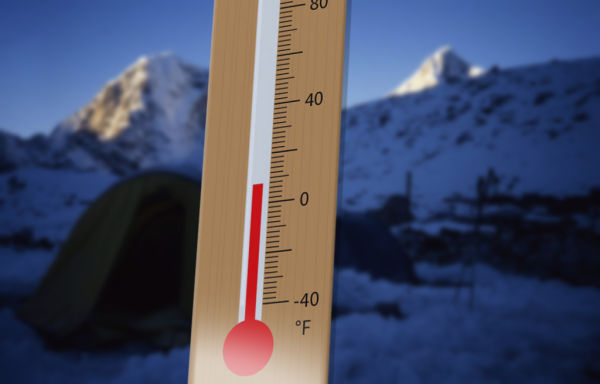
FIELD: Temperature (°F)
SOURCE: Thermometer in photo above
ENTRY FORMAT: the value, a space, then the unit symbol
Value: 8 °F
